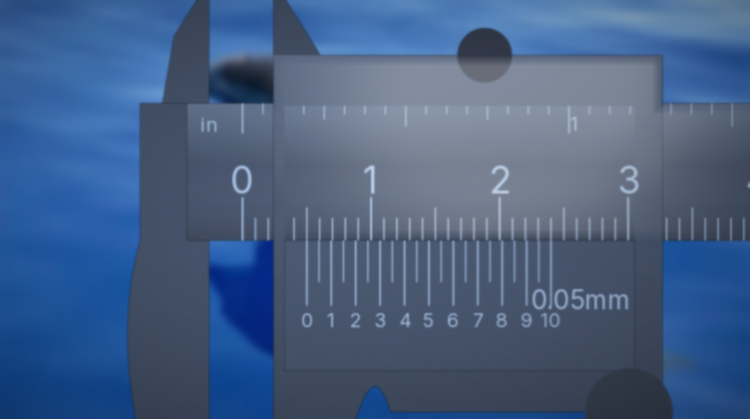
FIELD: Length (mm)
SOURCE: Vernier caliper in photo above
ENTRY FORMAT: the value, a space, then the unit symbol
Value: 5.0 mm
